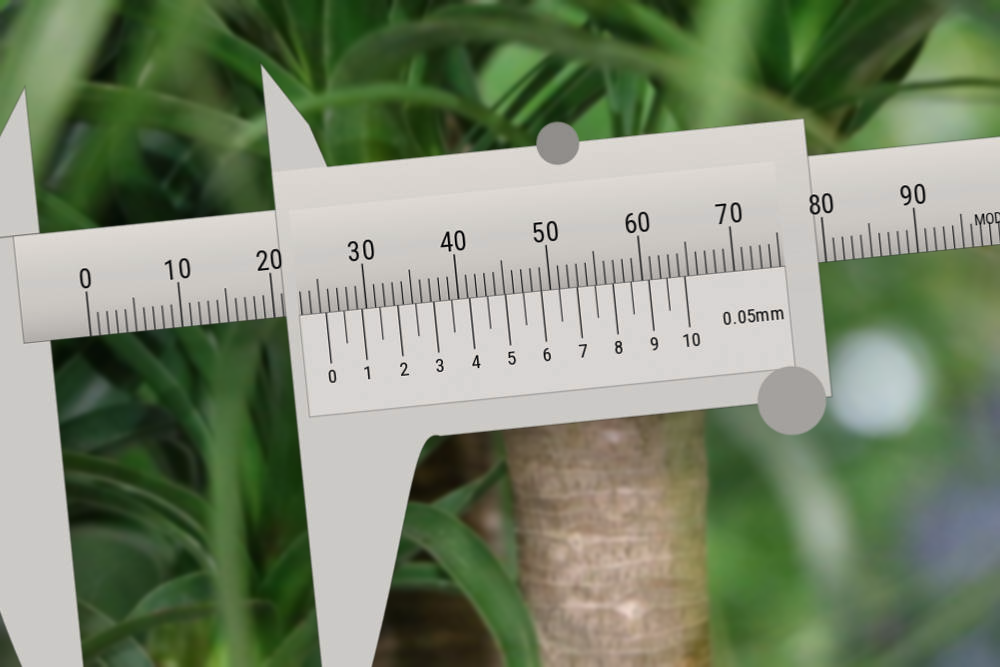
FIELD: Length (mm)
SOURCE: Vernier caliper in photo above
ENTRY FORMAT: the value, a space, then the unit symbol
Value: 25.6 mm
